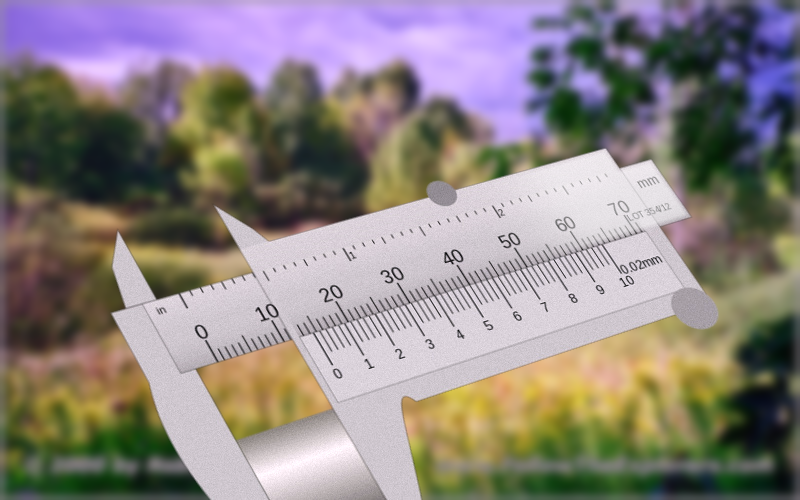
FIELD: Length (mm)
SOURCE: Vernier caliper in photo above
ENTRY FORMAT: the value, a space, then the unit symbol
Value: 14.5 mm
